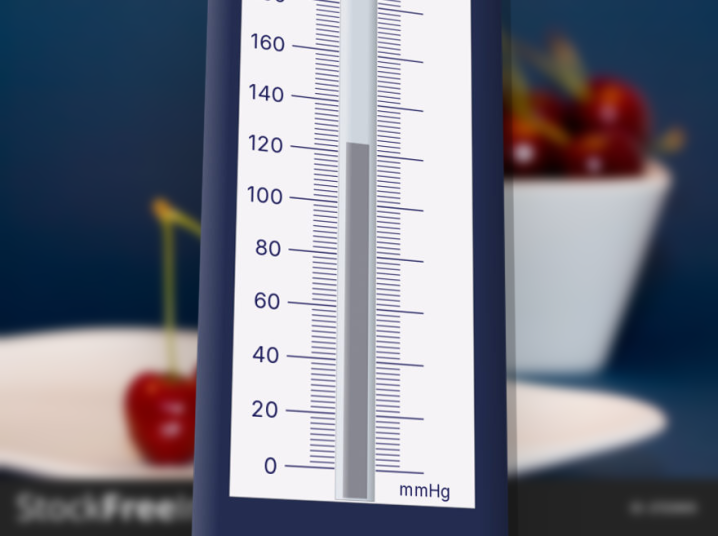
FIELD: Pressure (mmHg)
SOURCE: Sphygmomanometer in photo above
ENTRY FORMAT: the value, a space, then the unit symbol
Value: 124 mmHg
